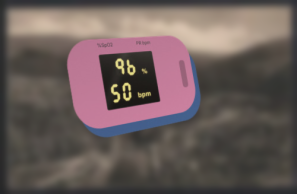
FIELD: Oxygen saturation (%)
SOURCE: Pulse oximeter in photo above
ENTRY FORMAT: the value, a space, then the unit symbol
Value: 96 %
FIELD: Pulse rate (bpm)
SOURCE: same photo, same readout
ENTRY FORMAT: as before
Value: 50 bpm
